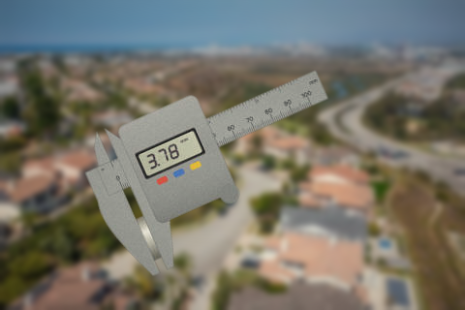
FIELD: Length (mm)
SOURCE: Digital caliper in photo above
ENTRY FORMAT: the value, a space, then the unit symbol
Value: 3.78 mm
